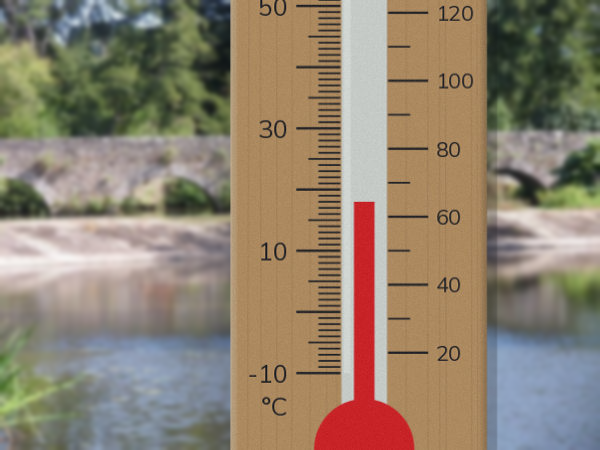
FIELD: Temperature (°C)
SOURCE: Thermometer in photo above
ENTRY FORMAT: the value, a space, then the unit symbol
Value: 18 °C
